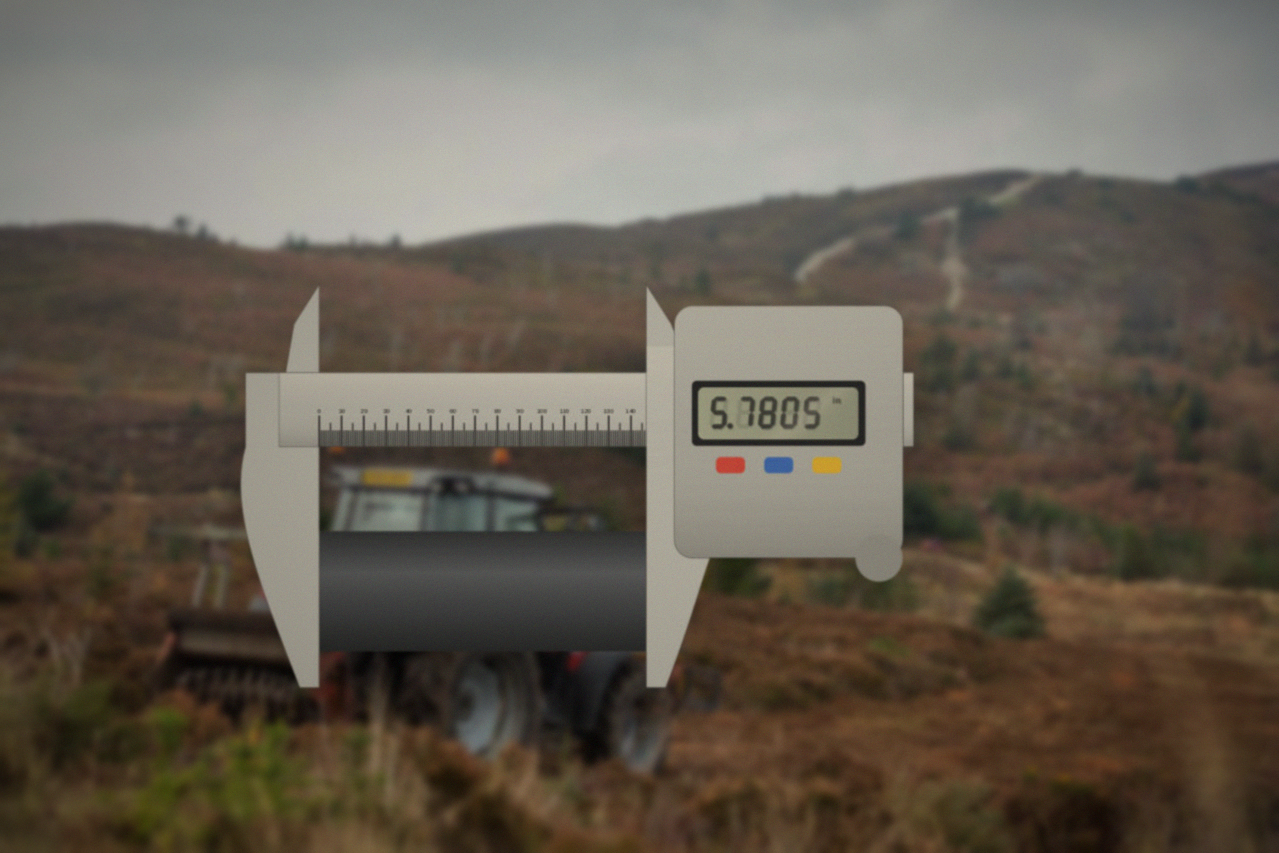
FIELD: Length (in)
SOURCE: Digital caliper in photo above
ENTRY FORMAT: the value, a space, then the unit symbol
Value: 5.7805 in
